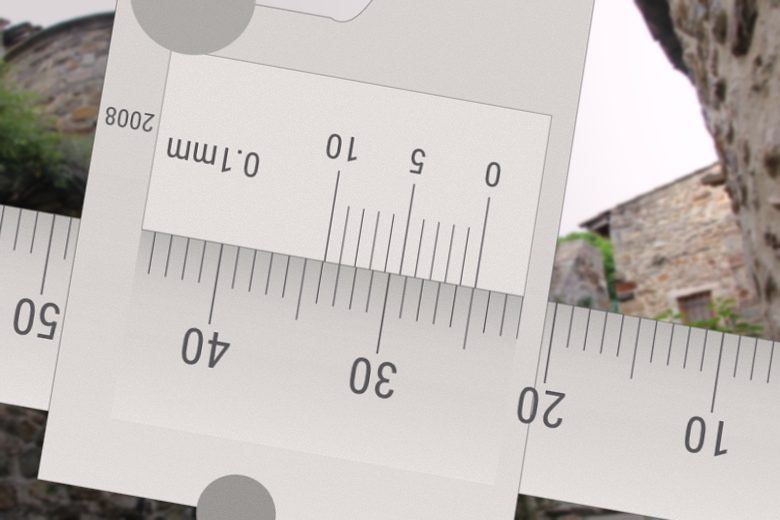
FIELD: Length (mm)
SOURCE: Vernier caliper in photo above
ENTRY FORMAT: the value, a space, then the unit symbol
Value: 24.9 mm
